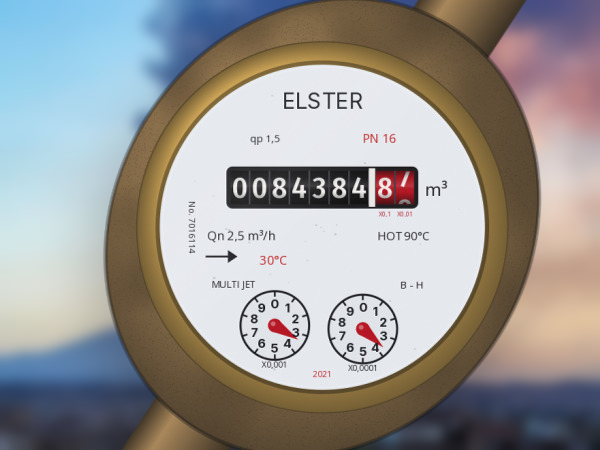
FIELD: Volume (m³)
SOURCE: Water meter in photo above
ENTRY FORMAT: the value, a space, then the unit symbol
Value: 84384.8733 m³
